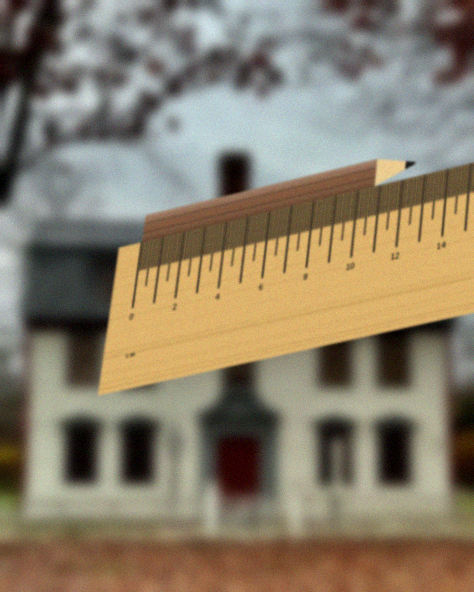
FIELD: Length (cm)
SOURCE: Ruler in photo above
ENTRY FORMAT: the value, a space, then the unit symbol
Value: 12.5 cm
